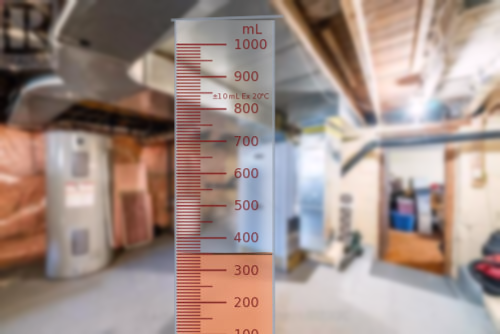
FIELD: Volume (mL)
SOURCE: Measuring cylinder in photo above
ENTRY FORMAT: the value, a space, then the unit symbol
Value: 350 mL
